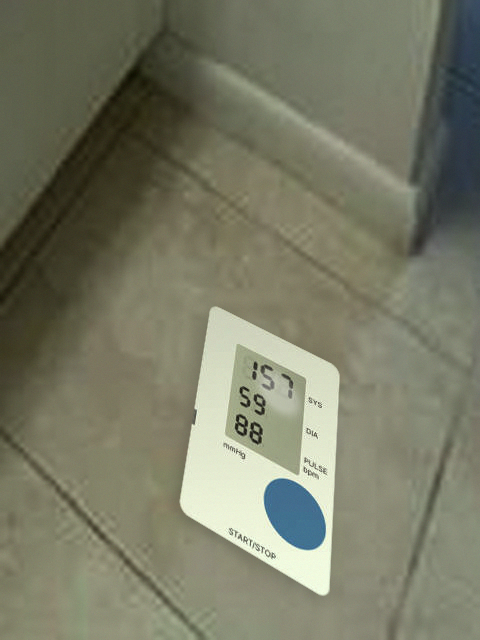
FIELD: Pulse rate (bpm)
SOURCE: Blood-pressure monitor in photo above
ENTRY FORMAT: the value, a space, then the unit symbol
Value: 88 bpm
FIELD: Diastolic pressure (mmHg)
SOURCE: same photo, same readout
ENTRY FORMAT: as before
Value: 59 mmHg
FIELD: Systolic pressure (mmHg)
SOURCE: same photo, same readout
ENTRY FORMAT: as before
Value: 157 mmHg
